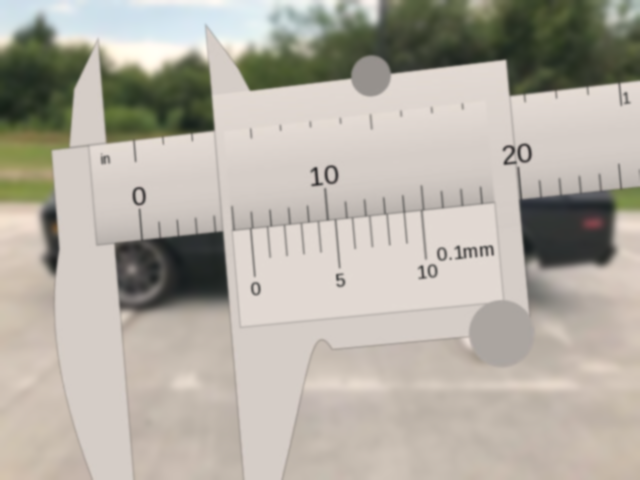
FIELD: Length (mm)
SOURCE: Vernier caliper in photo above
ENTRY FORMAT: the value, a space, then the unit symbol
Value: 5.9 mm
